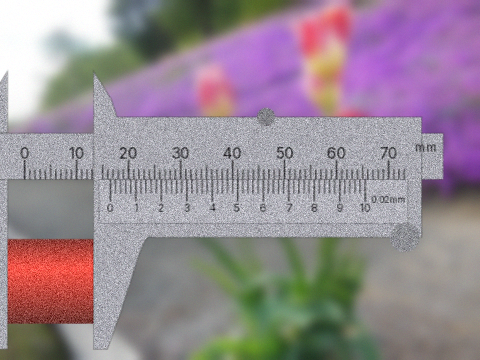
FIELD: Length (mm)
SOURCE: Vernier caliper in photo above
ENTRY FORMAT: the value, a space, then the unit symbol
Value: 16.5 mm
